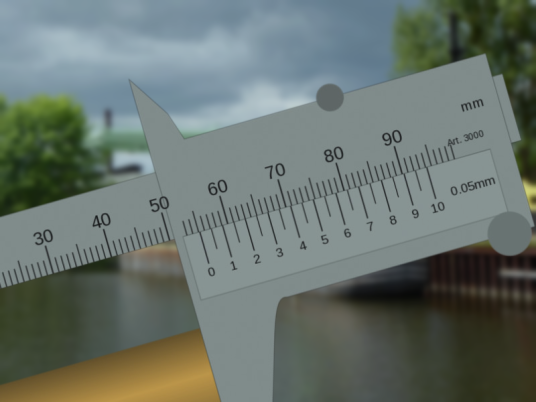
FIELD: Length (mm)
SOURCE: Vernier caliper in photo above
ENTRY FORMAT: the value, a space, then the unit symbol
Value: 55.2 mm
